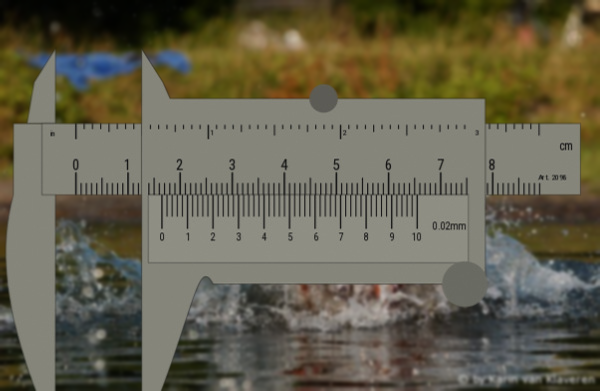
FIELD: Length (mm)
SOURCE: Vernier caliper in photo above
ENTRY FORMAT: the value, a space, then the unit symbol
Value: 16.5 mm
